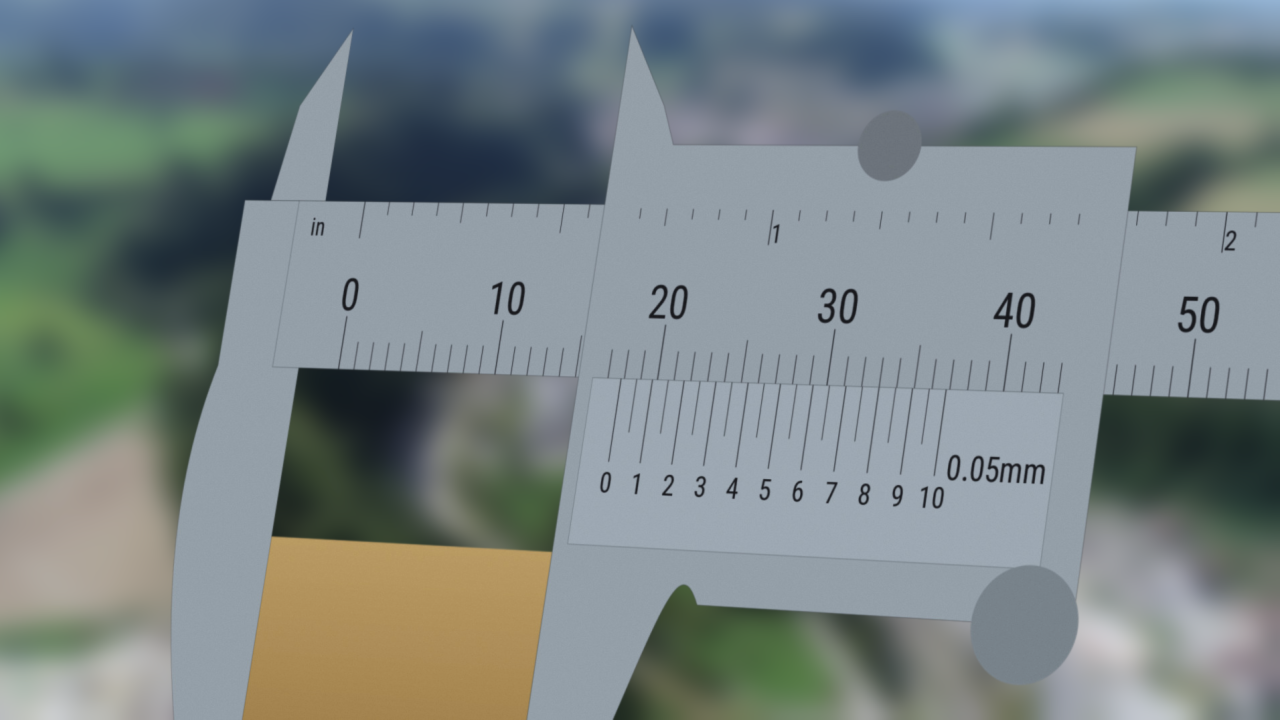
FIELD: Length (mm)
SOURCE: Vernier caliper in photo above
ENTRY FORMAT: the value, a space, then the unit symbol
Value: 17.8 mm
